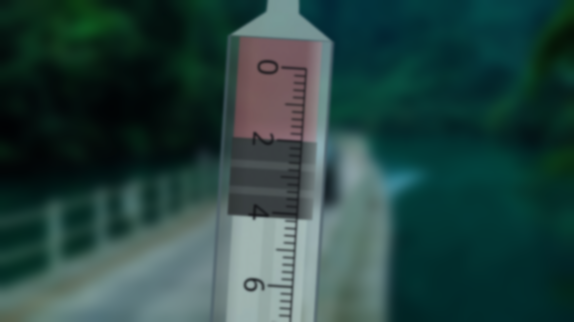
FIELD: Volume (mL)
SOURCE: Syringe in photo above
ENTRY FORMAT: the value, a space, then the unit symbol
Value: 2 mL
